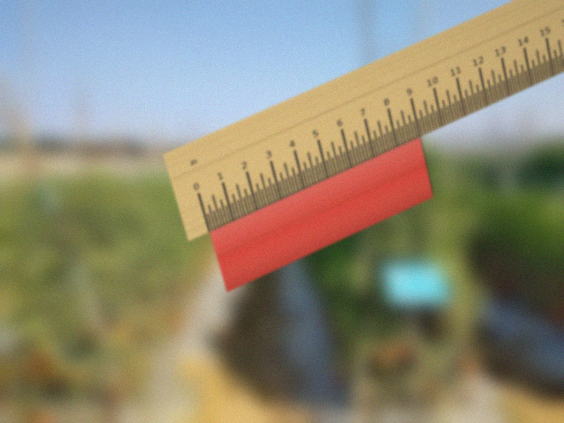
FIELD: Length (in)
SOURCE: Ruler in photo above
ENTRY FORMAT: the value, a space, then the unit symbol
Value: 9 in
